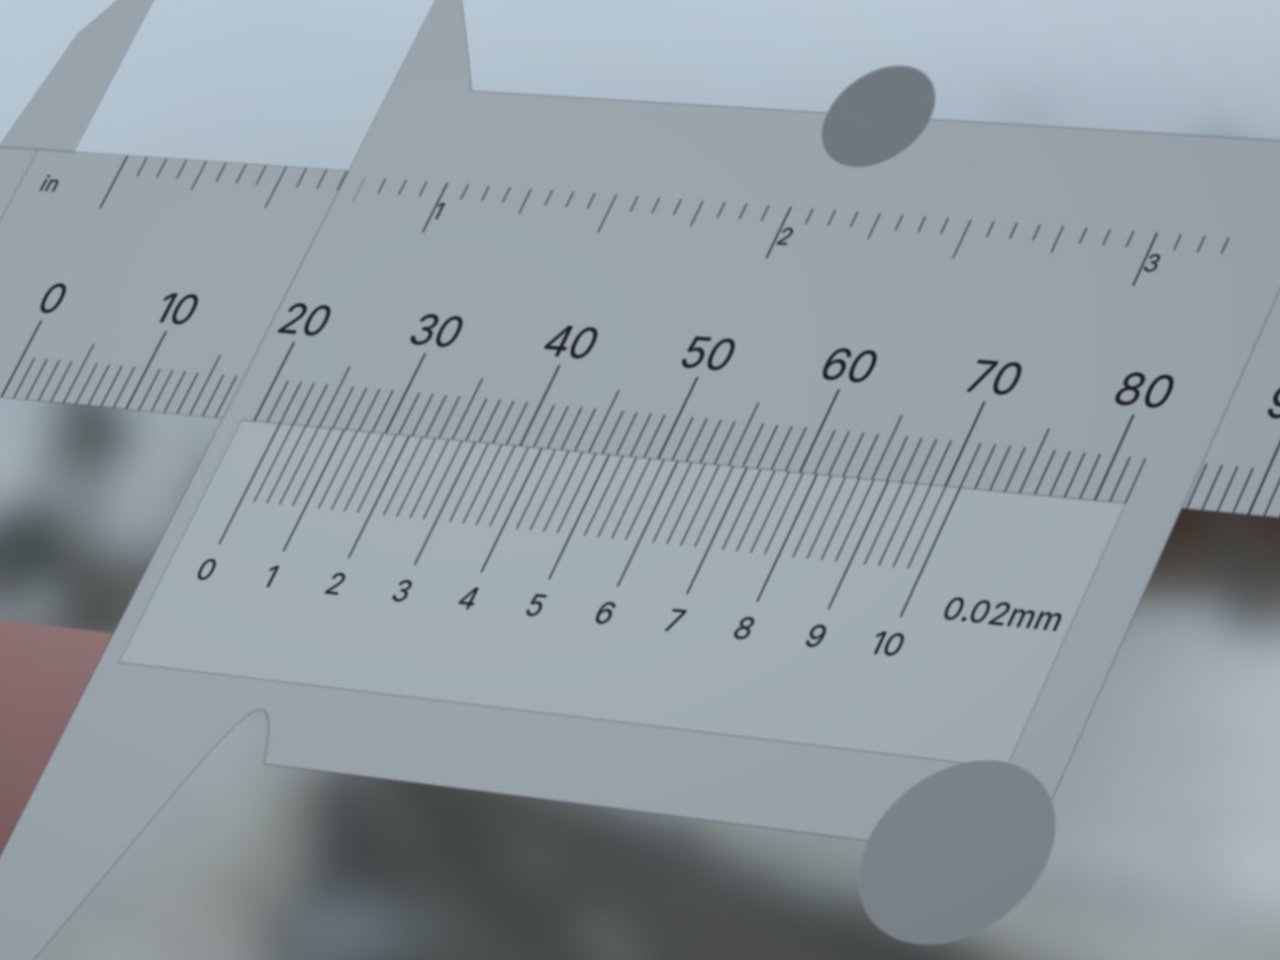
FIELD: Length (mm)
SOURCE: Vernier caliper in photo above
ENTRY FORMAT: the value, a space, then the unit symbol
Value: 22.0 mm
